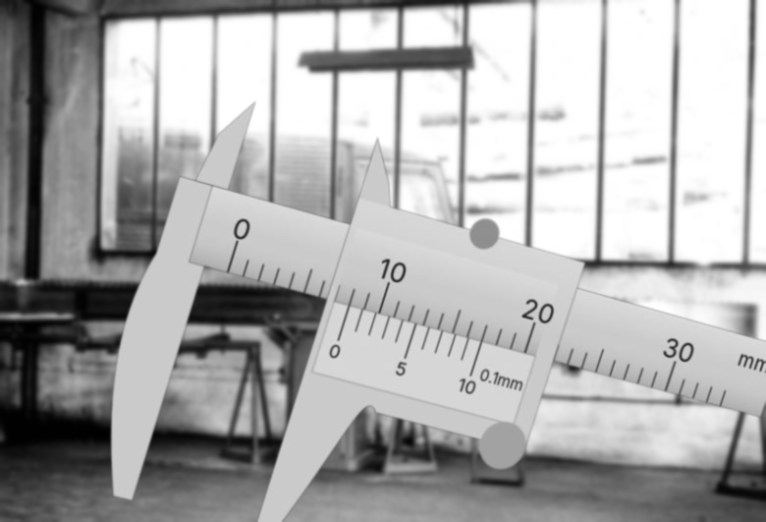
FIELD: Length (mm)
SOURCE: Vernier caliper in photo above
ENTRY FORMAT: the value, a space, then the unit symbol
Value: 8.0 mm
